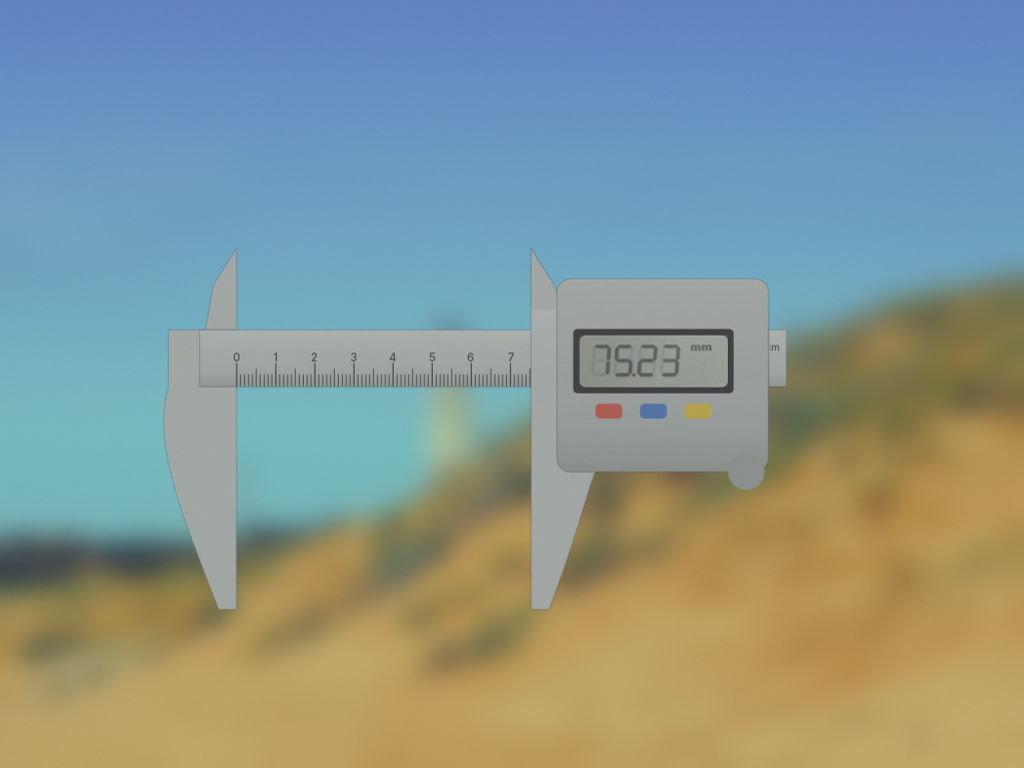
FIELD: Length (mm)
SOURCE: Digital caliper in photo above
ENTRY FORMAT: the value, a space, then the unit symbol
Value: 75.23 mm
